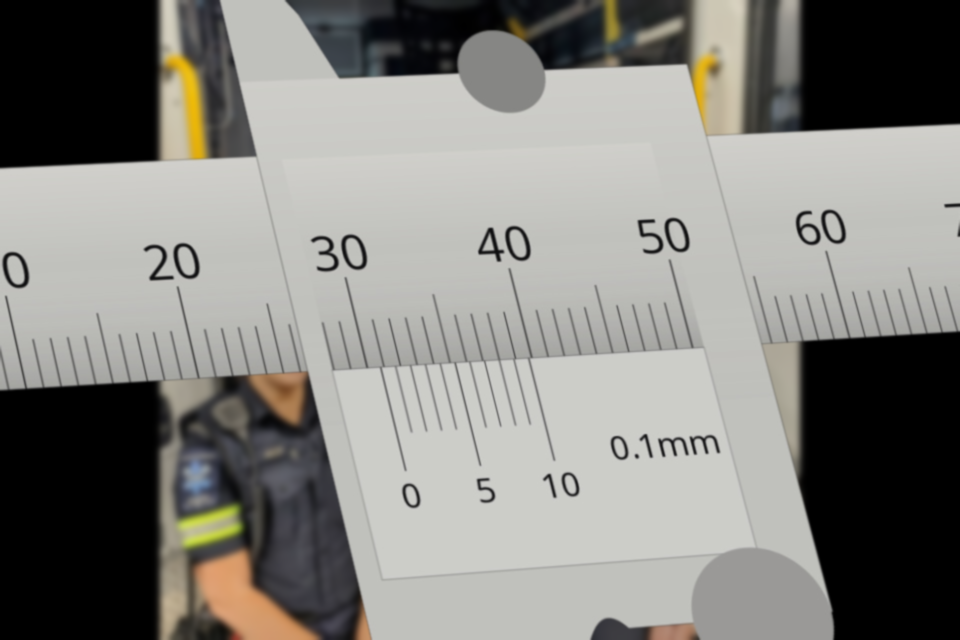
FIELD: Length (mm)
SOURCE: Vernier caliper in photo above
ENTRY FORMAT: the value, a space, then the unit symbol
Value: 30.8 mm
